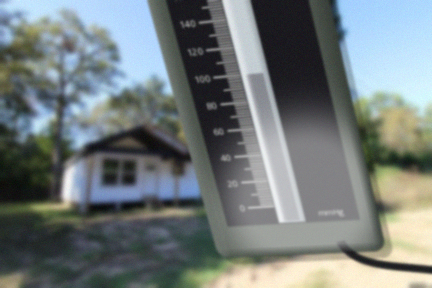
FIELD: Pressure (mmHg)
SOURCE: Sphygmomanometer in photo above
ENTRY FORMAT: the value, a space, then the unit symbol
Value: 100 mmHg
